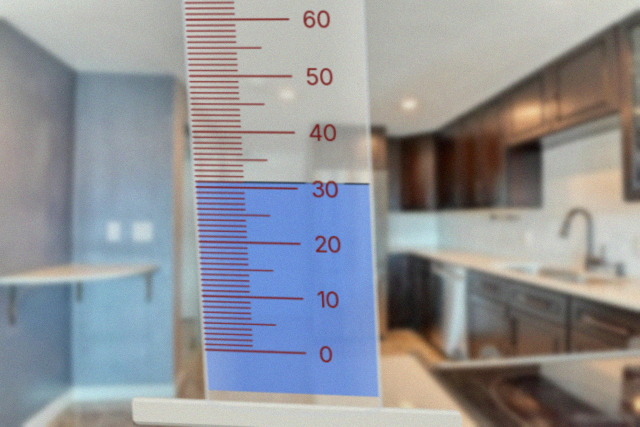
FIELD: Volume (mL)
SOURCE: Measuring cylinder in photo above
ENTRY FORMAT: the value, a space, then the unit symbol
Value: 31 mL
